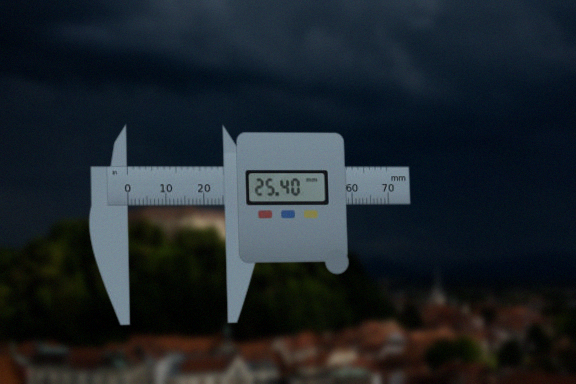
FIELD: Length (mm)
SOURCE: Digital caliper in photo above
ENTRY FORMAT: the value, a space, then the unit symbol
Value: 25.40 mm
